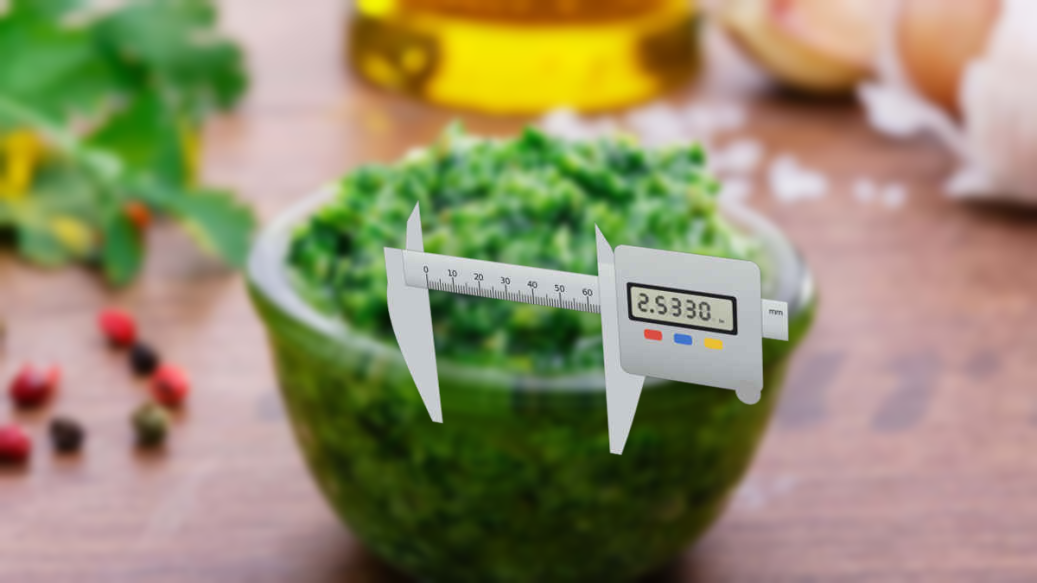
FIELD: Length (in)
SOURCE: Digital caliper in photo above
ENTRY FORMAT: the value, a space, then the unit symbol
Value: 2.5330 in
